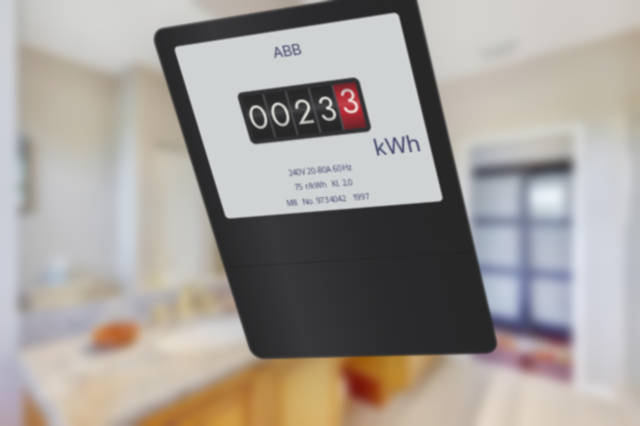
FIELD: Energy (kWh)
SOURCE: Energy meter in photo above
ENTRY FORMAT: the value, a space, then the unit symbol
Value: 23.3 kWh
